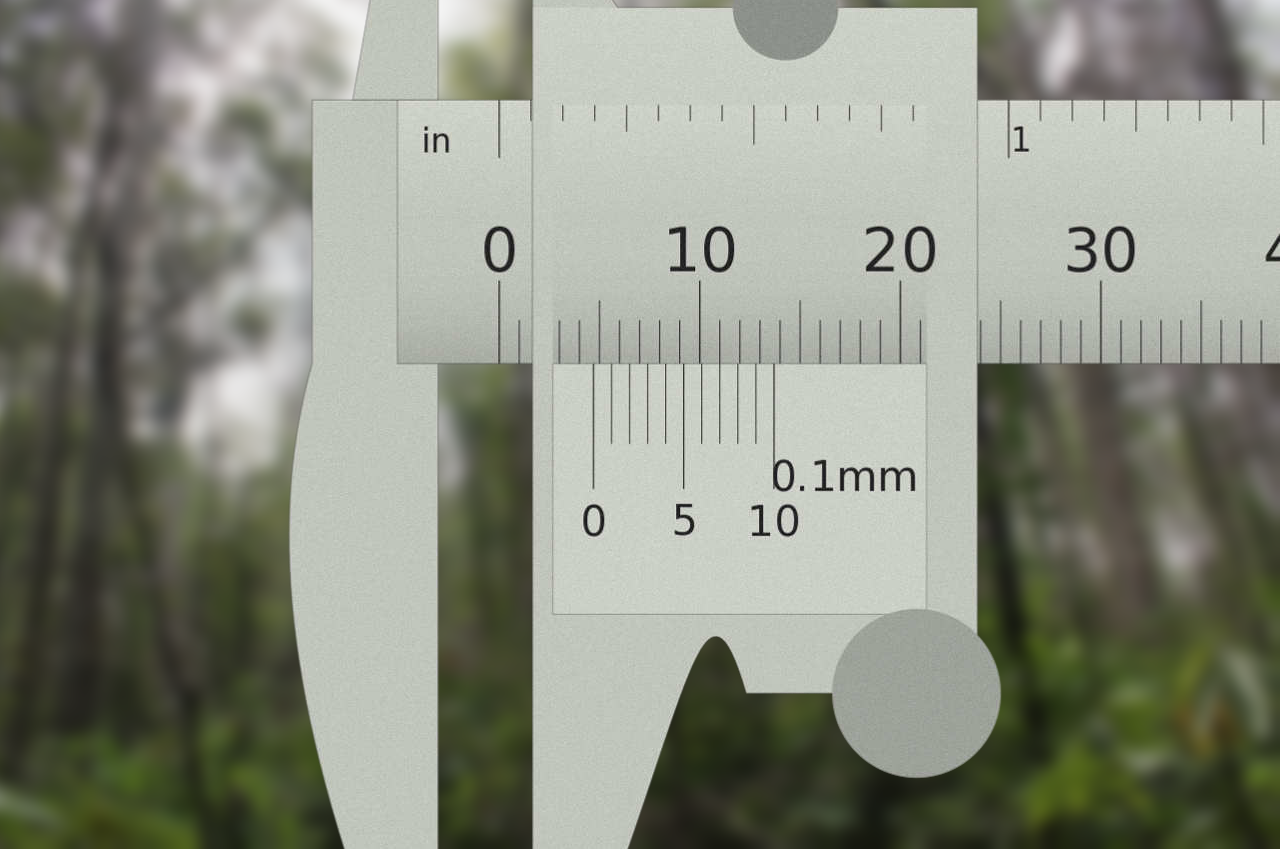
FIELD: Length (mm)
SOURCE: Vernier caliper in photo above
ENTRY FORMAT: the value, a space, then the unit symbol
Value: 4.7 mm
